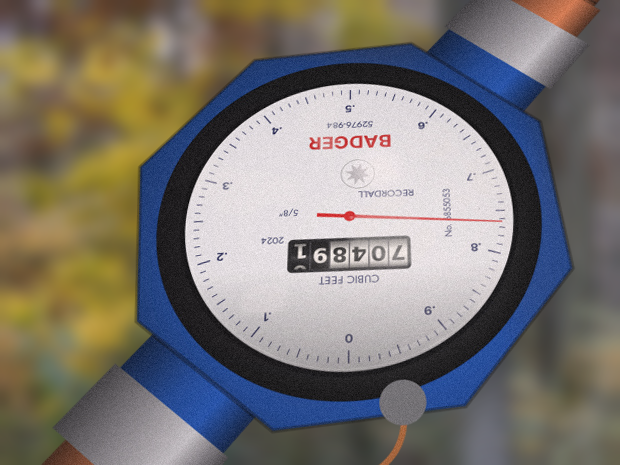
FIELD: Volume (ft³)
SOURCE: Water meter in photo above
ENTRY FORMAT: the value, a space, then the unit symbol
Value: 704890.76 ft³
